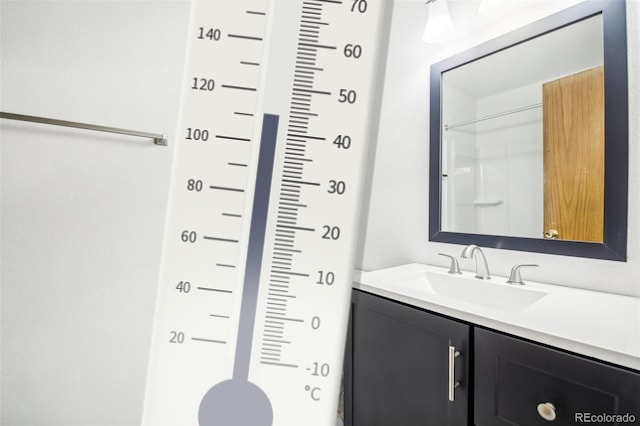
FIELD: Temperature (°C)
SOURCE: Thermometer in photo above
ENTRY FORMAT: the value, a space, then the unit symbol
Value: 44 °C
